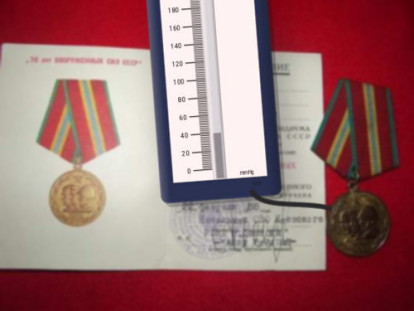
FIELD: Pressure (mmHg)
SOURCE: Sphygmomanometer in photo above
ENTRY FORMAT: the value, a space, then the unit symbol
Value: 40 mmHg
